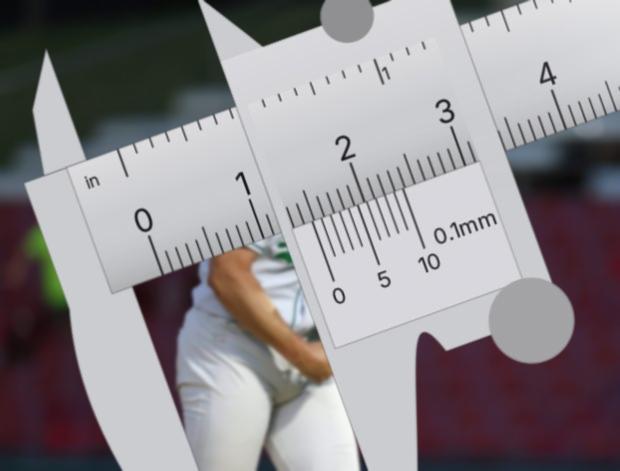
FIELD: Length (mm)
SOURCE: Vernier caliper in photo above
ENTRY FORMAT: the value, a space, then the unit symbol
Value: 14.8 mm
